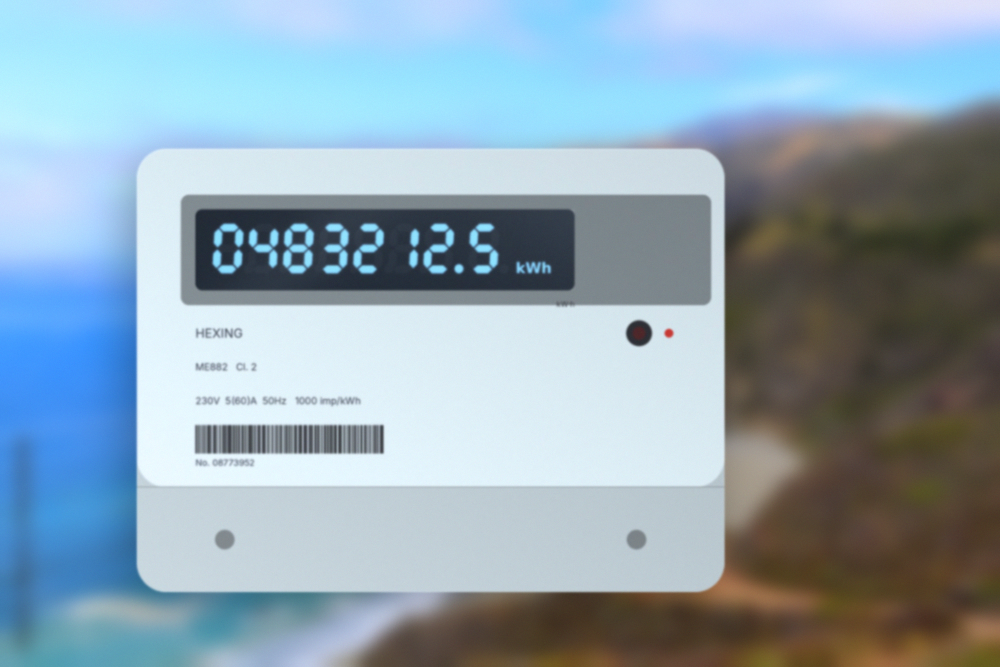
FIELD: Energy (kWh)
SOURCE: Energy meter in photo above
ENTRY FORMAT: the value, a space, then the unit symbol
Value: 483212.5 kWh
